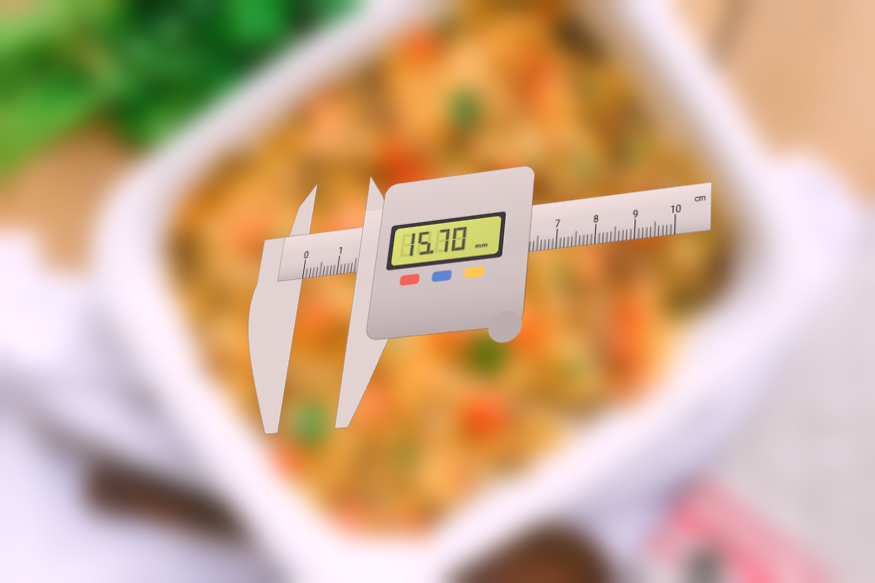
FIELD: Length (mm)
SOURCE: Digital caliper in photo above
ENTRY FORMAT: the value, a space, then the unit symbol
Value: 15.70 mm
